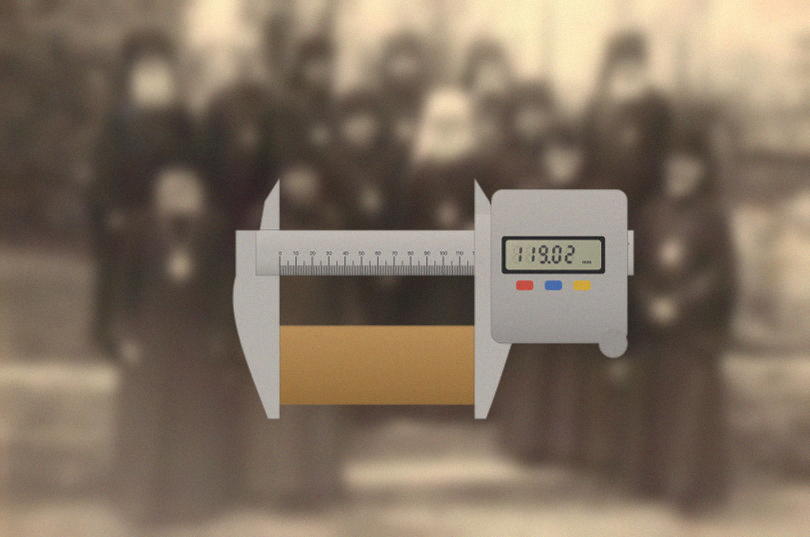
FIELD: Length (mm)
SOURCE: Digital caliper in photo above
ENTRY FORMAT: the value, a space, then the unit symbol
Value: 119.02 mm
